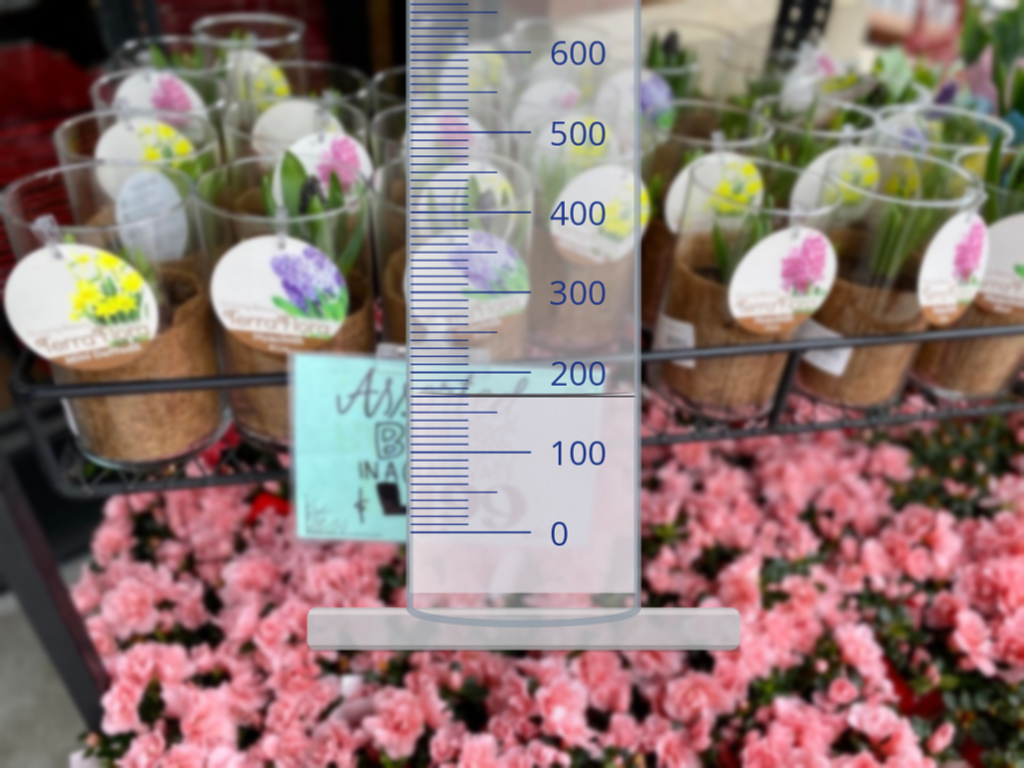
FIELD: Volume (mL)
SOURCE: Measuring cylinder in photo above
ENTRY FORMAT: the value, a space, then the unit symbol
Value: 170 mL
